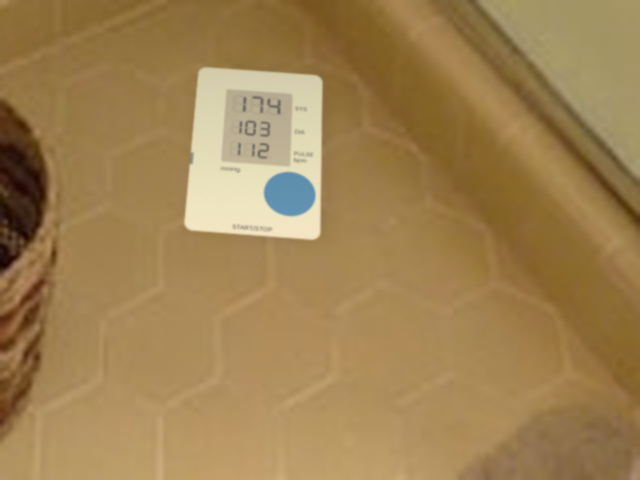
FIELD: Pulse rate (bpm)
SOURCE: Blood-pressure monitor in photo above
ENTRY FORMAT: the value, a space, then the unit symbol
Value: 112 bpm
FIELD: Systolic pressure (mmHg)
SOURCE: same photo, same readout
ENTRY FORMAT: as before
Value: 174 mmHg
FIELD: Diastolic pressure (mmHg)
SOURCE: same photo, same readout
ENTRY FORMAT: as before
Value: 103 mmHg
